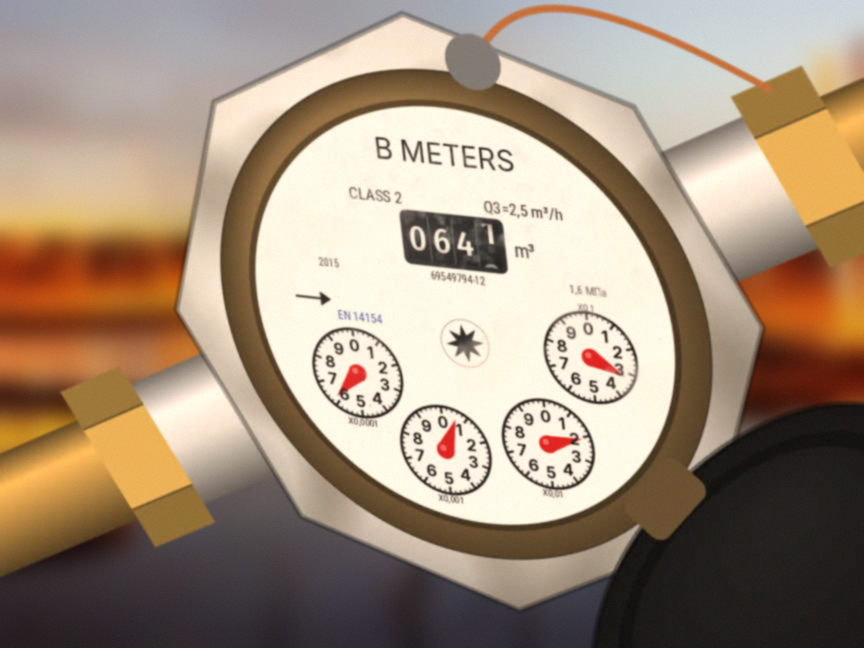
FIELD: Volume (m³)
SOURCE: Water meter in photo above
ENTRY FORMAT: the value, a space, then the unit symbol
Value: 641.3206 m³
